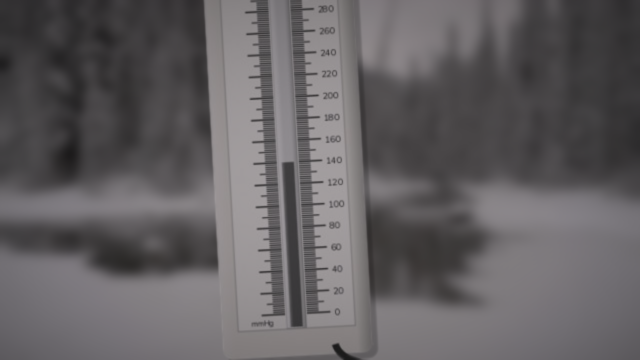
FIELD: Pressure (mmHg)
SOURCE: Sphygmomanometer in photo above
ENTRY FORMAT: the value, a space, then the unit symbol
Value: 140 mmHg
